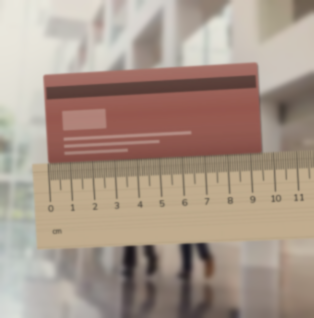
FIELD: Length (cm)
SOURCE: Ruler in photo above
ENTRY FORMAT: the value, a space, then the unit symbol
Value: 9.5 cm
